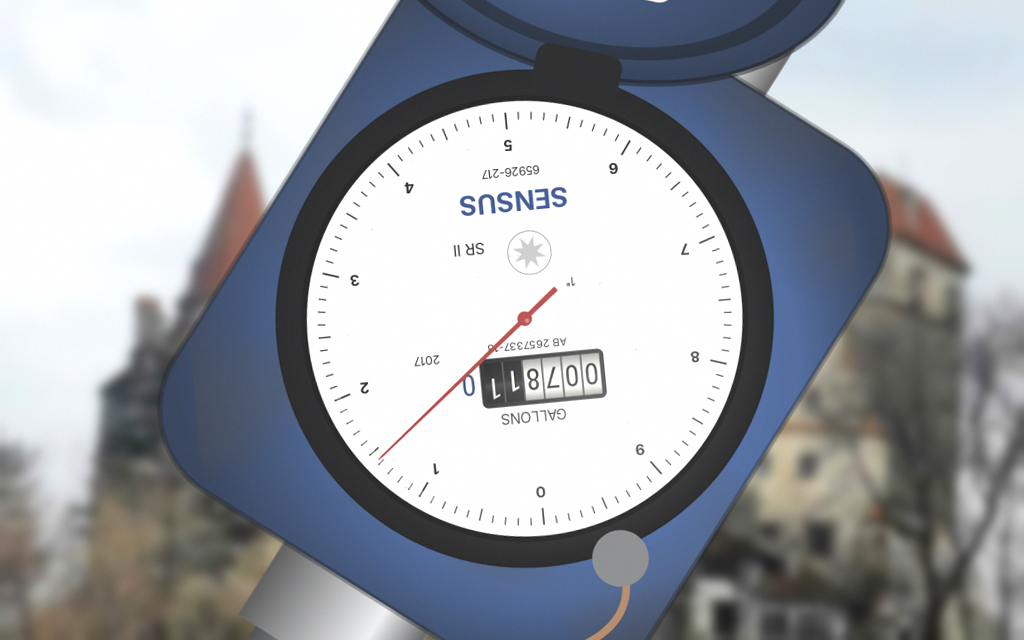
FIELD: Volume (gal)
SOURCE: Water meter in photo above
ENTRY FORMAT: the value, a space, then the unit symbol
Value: 78111.4 gal
